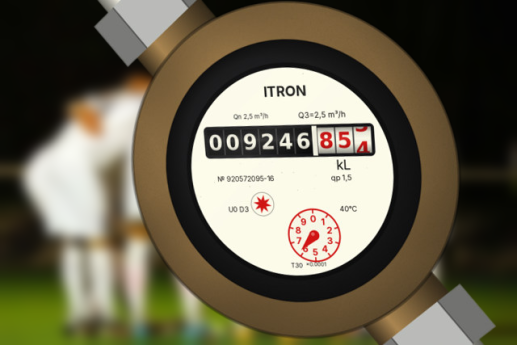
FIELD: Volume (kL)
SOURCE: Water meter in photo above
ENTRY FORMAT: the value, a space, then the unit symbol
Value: 9246.8536 kL
